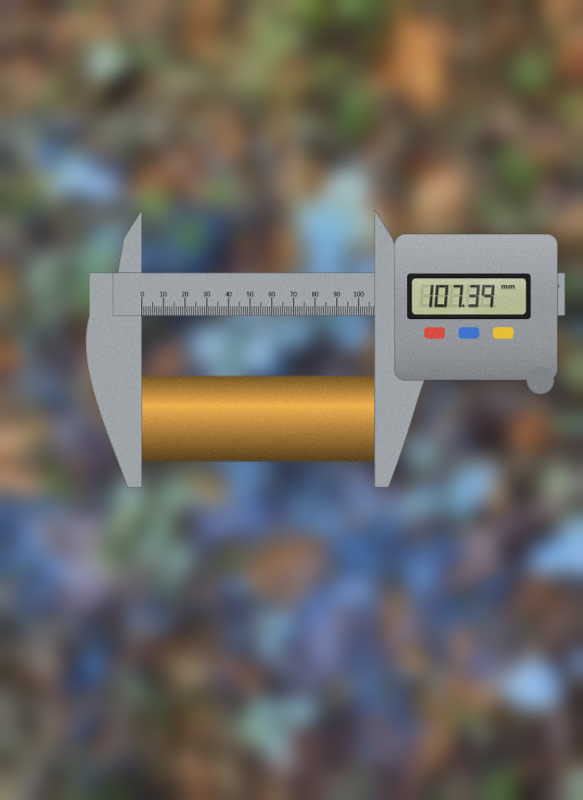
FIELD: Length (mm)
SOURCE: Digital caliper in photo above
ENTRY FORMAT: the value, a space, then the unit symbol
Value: 107.39 mm
